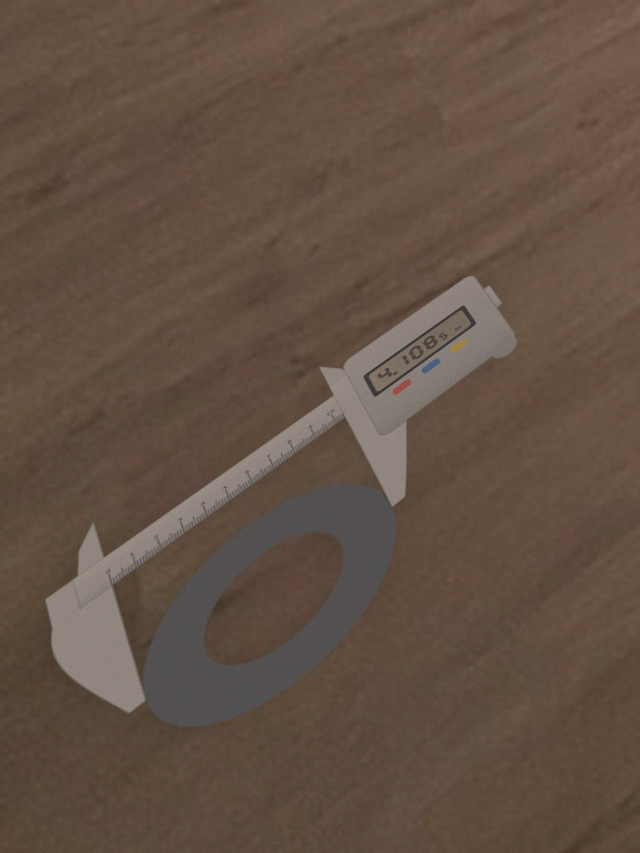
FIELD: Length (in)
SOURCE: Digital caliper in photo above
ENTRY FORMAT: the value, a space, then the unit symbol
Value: 4.1085 in
